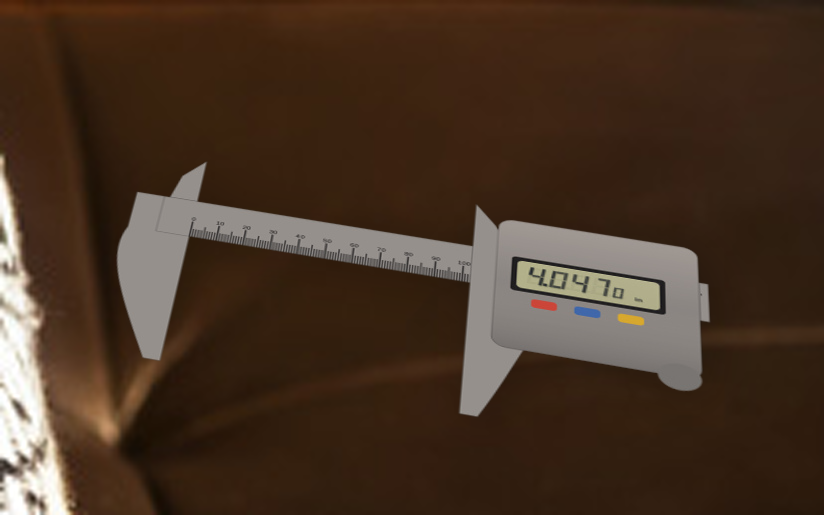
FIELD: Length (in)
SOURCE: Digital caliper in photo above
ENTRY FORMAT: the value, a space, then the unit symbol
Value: 4.0470 in
